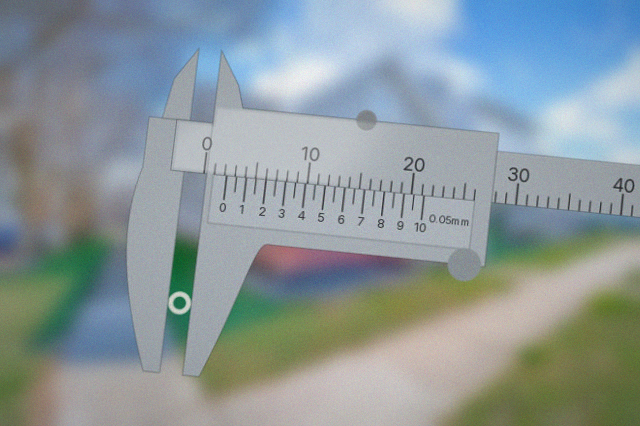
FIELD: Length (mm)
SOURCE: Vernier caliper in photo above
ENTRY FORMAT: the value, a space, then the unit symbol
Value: 2.2 mm
